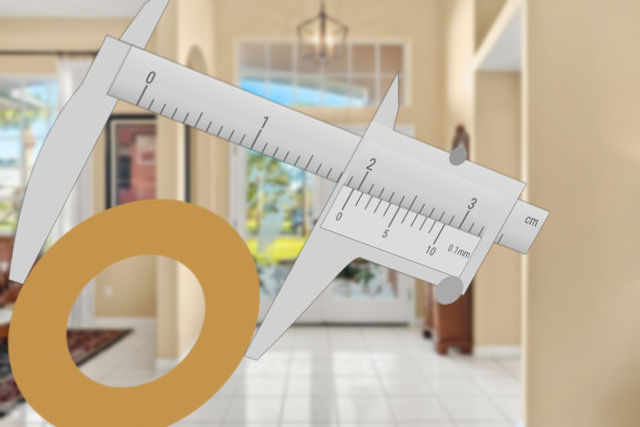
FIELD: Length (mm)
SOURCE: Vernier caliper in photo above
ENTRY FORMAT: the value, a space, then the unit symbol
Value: 19.6 mm
